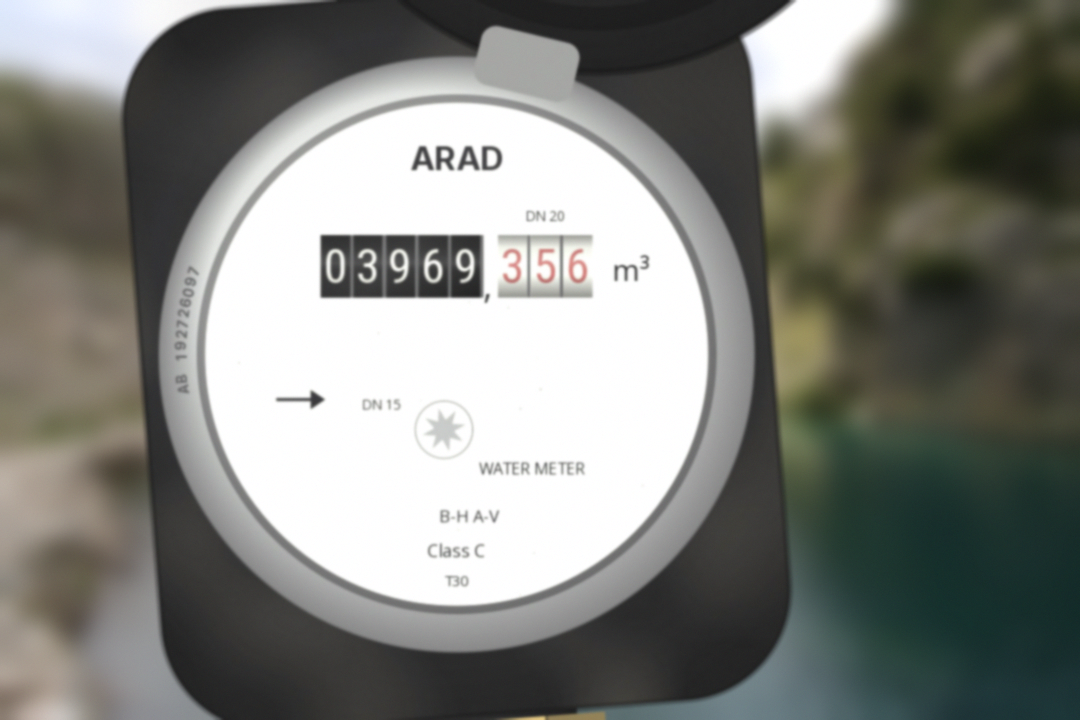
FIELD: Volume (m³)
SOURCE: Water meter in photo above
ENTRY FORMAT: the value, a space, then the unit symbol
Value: 3969.356 m³
